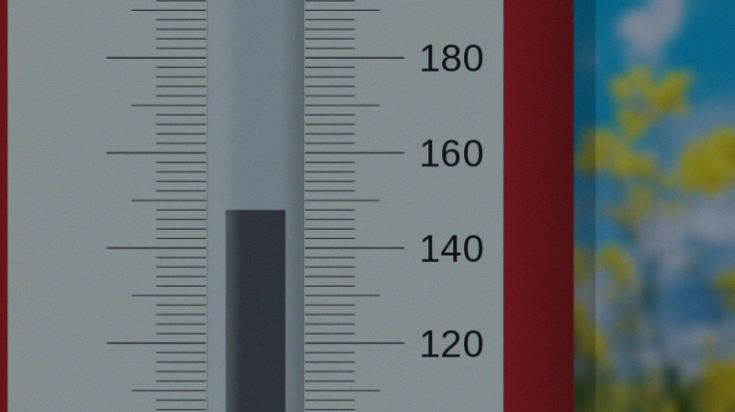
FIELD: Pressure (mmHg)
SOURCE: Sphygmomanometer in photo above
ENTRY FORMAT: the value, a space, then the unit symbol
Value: 148 mmHg
